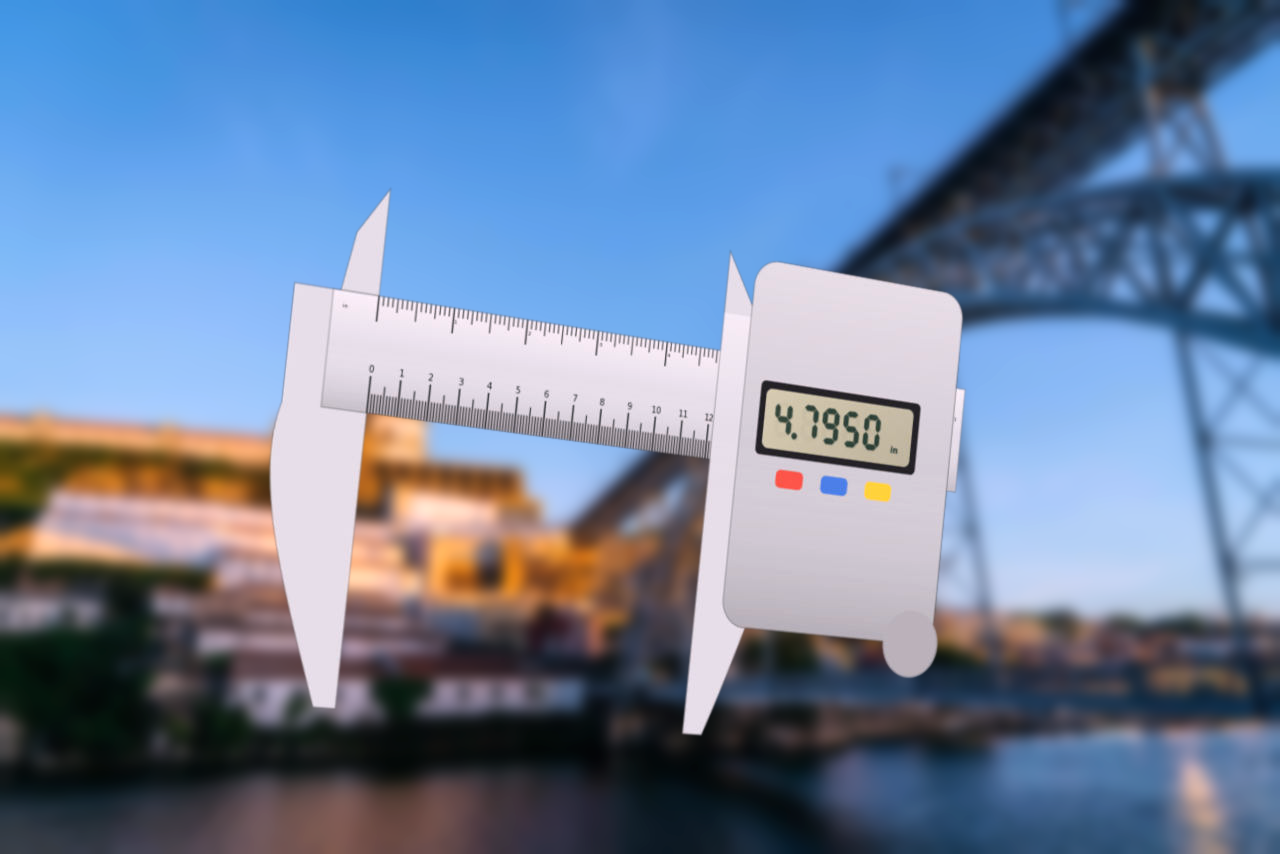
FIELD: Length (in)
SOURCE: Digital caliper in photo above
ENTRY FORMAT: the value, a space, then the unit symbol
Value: 4.7950 in
